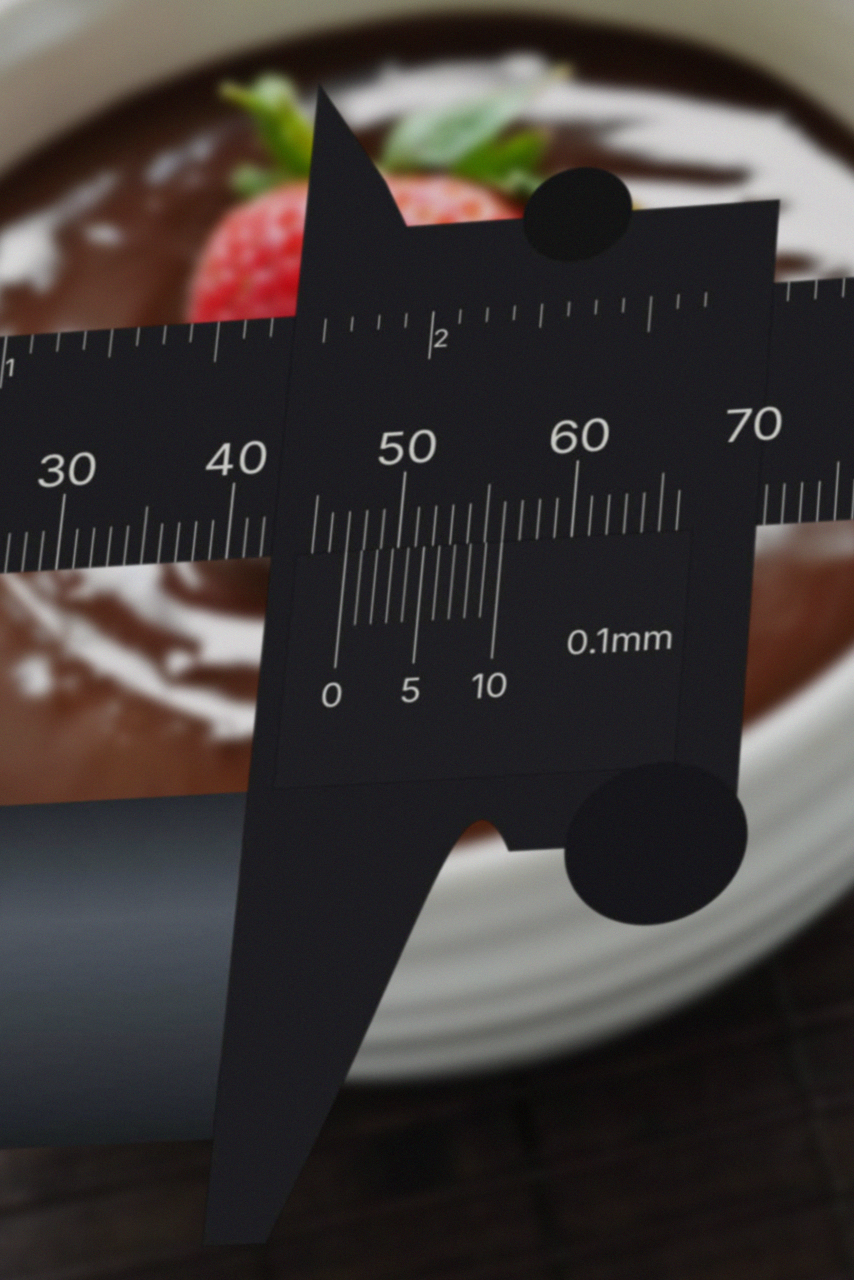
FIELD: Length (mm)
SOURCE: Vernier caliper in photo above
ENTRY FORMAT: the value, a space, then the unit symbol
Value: 47.0 mm
